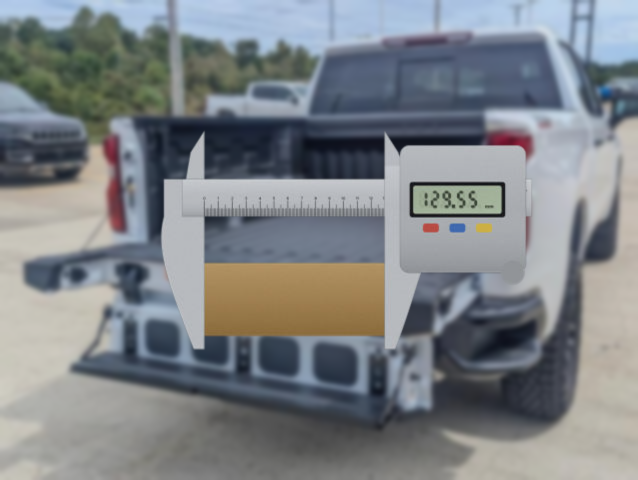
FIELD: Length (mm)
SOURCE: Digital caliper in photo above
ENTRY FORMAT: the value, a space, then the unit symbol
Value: 129.55 mm
